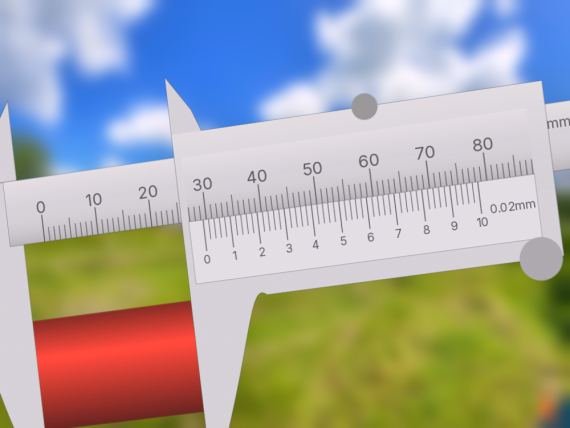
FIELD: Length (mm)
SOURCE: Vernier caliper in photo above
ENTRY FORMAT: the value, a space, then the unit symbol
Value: 29.4 mm
